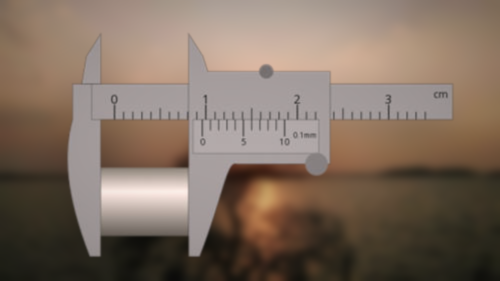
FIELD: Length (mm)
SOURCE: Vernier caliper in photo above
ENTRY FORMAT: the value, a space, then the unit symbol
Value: 9.6 mm
